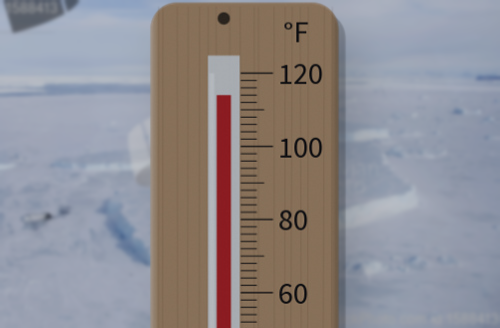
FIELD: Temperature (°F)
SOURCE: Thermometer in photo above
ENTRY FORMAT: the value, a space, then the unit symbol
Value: 114 °F
